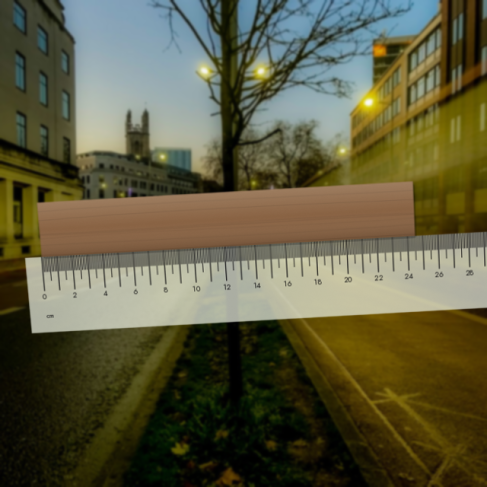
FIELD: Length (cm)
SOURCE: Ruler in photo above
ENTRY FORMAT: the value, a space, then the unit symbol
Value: 24.5 cm
